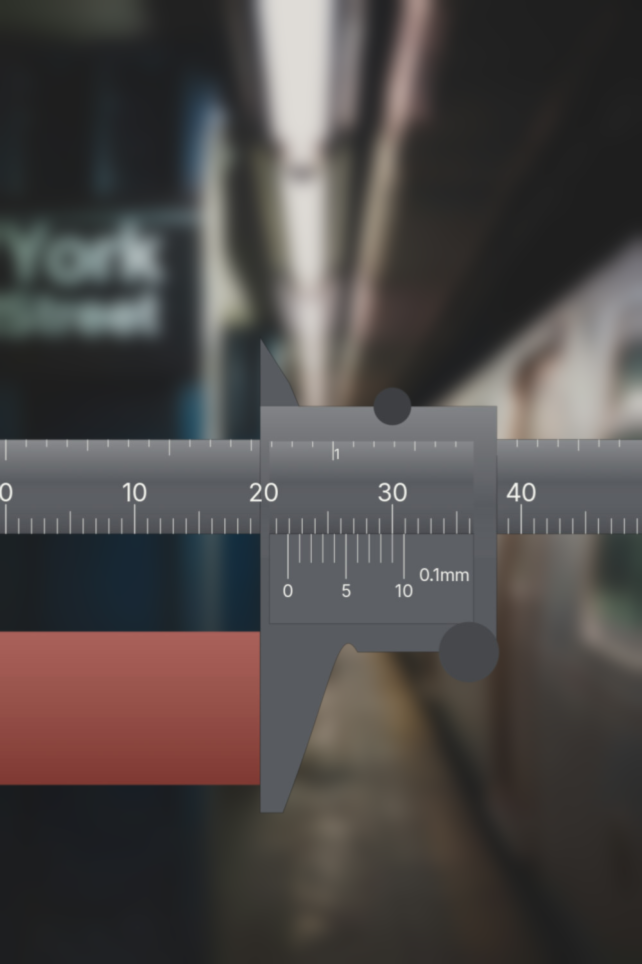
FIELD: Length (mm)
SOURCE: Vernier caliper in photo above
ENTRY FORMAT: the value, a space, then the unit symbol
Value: 21.9 mm
